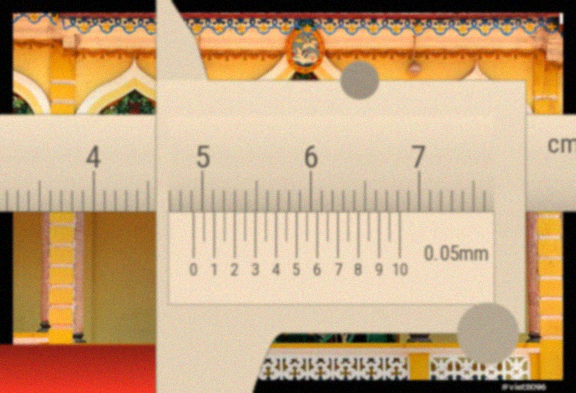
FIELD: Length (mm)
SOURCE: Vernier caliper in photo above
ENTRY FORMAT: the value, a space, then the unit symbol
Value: 49.2 mm
